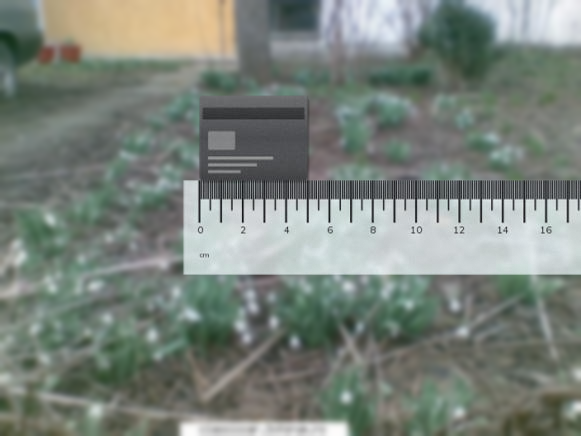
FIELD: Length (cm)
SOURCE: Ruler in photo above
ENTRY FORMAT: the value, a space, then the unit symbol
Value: 5 cm
